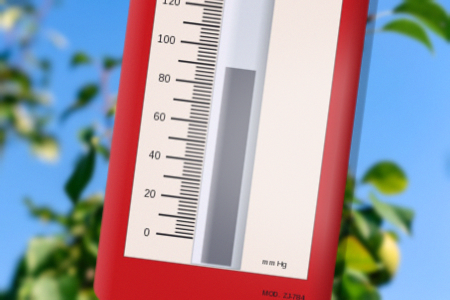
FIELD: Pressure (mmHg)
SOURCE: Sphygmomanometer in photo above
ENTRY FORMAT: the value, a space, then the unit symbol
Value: 90 mmHg
